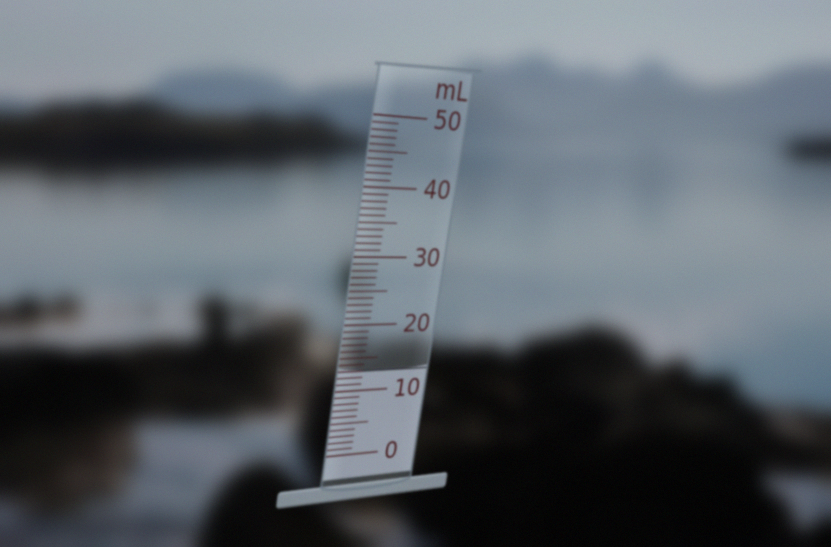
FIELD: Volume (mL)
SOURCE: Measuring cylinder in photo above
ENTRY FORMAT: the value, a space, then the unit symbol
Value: 13 mL
